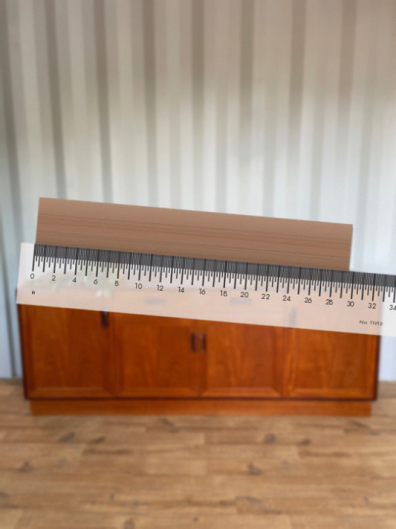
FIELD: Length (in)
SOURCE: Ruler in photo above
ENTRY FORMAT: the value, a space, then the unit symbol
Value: 29.5 in
